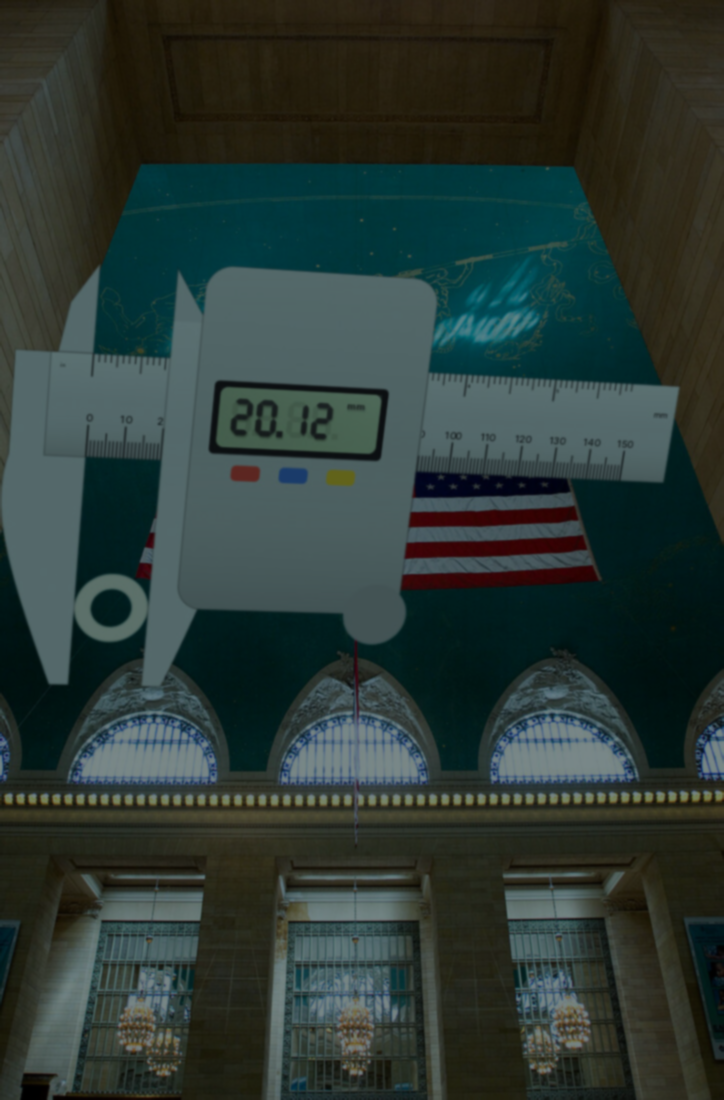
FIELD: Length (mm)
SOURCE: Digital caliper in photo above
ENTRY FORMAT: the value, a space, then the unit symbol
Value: 20.12 mm
